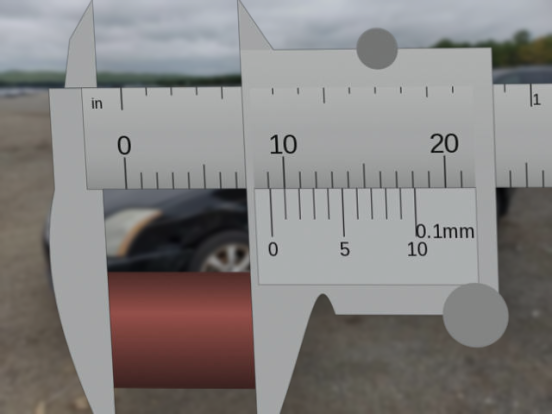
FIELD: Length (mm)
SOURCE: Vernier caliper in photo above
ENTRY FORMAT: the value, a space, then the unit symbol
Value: 9.1 mm
